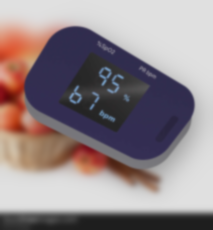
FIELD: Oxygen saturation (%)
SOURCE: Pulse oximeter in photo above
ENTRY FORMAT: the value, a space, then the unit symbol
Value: 95 %
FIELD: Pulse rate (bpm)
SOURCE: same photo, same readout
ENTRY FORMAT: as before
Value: 67 bpm
